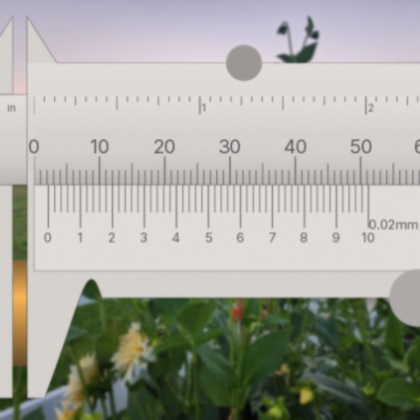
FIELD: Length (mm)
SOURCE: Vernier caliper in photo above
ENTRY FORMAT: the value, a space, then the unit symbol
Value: 2.2 mm
